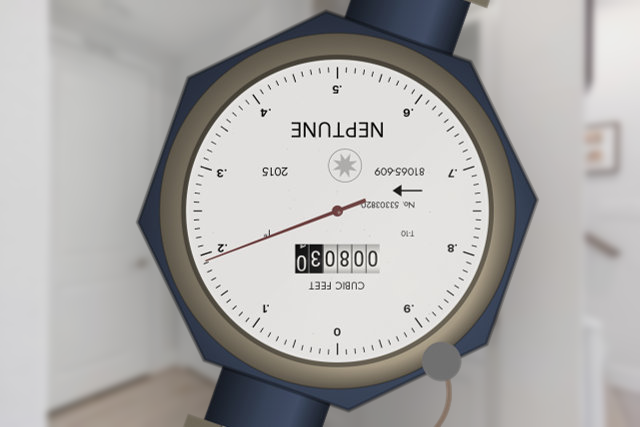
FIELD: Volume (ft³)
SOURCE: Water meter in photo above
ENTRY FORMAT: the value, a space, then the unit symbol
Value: 8030.19 ft³
